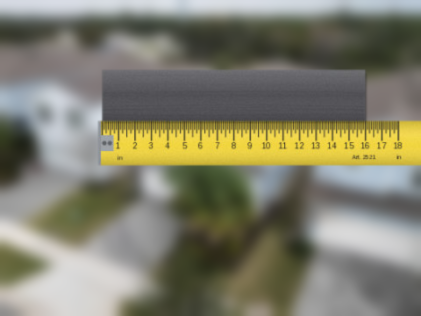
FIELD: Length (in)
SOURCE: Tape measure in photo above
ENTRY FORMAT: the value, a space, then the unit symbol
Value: 16 in
